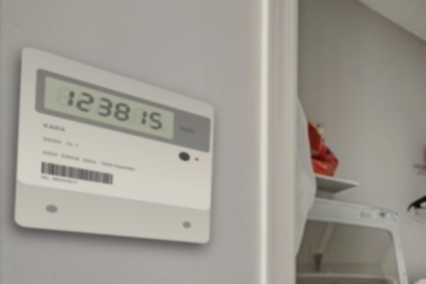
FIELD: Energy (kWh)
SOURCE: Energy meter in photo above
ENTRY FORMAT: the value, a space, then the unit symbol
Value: 123815 kWh
